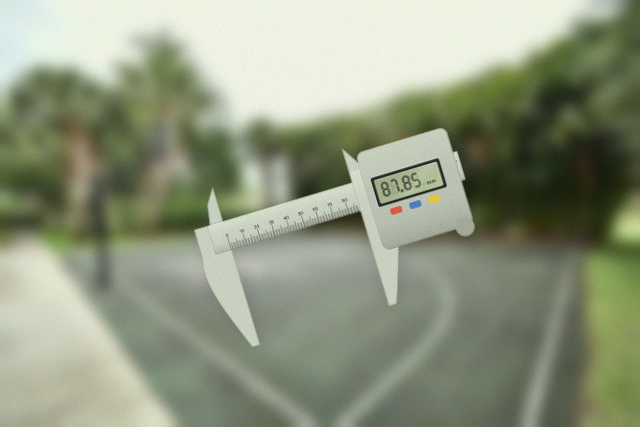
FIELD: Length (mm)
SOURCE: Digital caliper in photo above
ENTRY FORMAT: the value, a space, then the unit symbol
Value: 87.85 mm
